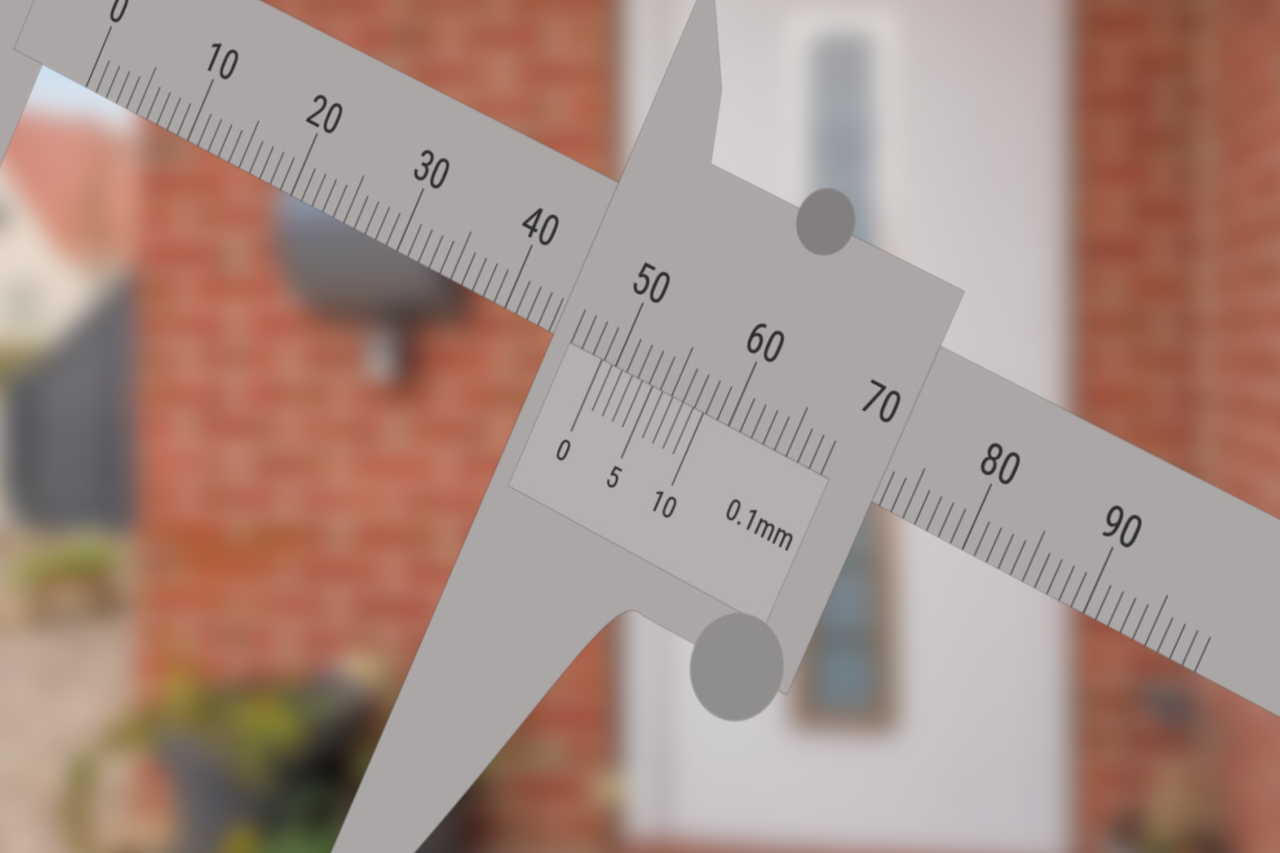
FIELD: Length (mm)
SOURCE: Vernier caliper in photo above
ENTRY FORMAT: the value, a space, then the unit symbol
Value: 48.8 mm
